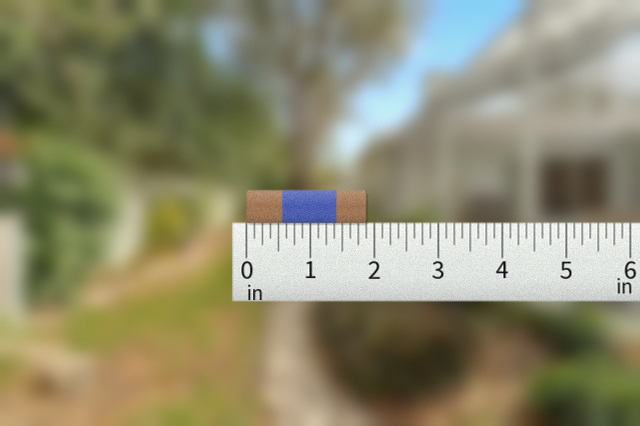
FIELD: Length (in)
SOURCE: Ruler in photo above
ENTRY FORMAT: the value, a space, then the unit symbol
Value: 1.875 in
